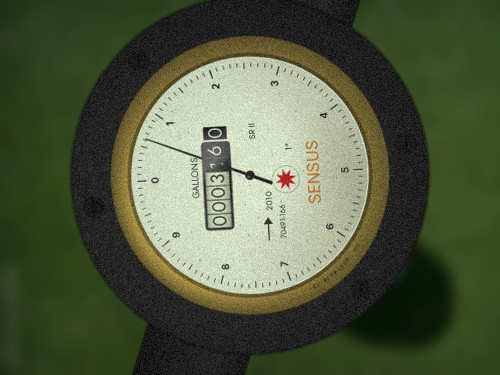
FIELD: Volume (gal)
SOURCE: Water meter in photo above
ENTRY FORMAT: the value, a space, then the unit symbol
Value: 3160.6 gal
